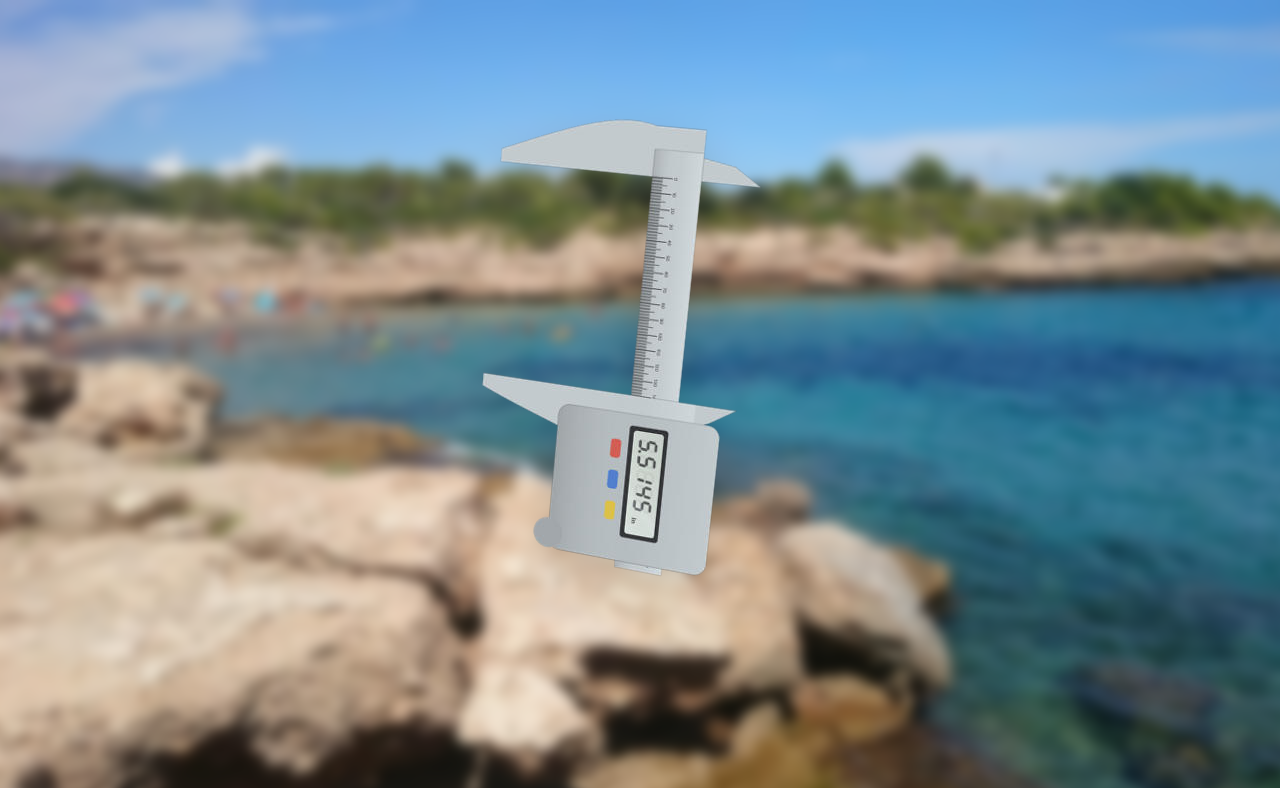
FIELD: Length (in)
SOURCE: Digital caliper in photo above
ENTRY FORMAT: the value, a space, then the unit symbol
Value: 5.5145 in
